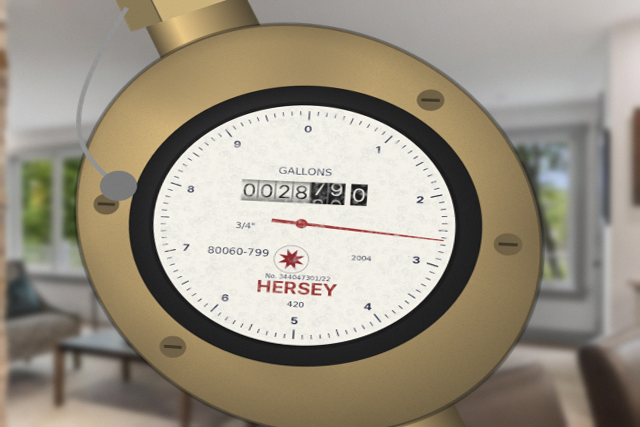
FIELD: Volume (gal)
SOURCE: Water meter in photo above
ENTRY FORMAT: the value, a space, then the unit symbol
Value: 28792.6 gal
